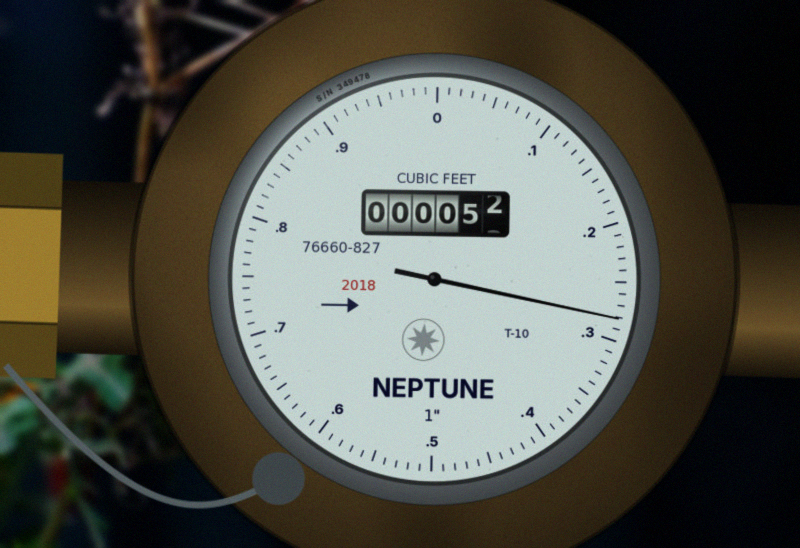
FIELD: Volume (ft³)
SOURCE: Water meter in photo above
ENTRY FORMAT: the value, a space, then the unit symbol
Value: 52.28 ft³
